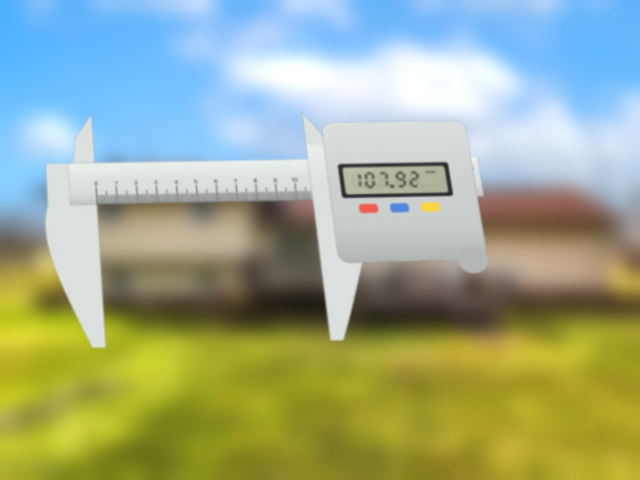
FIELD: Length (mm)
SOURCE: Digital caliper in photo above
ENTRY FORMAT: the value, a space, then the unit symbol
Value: 107.92 mm
